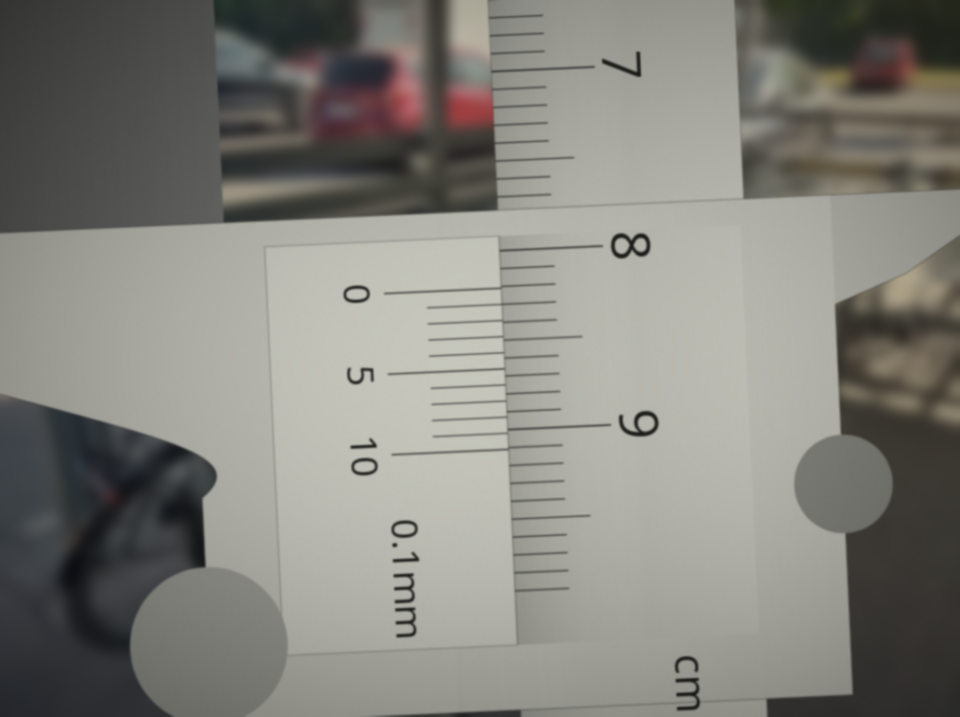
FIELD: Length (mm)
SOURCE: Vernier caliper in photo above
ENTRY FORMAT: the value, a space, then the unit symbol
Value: 82.1 mm
